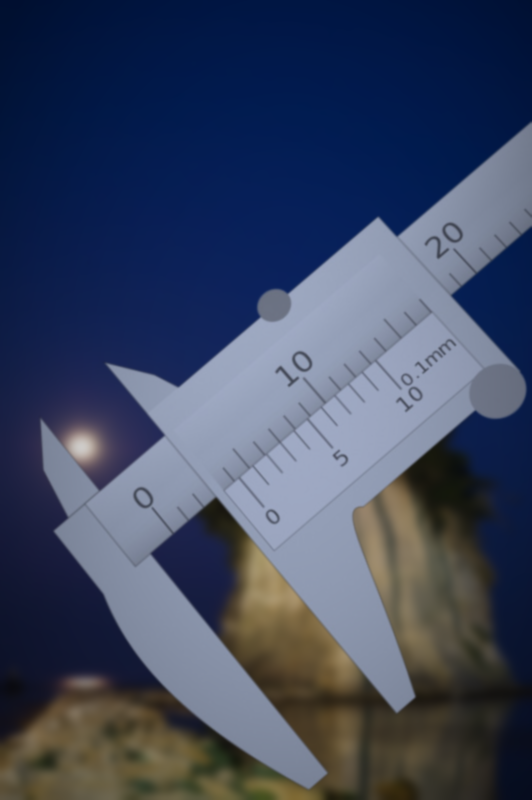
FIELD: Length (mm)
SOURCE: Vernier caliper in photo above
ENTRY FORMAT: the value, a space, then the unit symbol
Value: 4.3 mm
